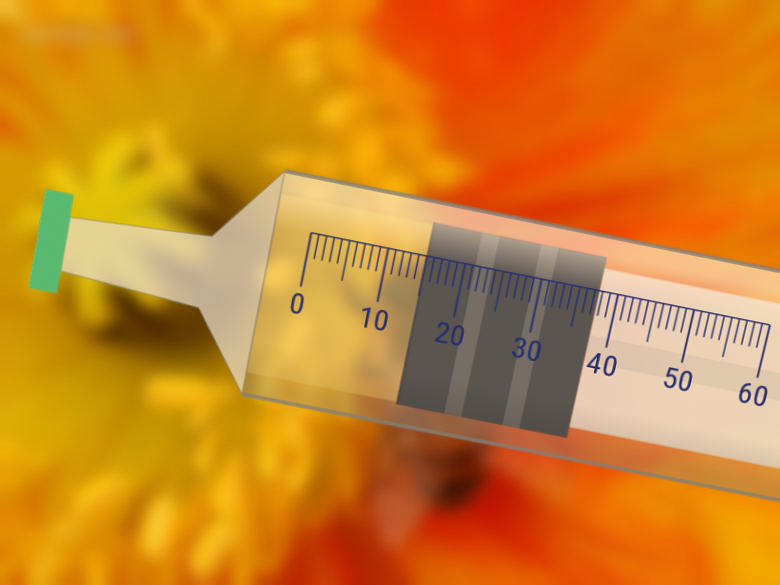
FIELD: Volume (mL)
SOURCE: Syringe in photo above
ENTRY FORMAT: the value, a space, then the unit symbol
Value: 15 mL
